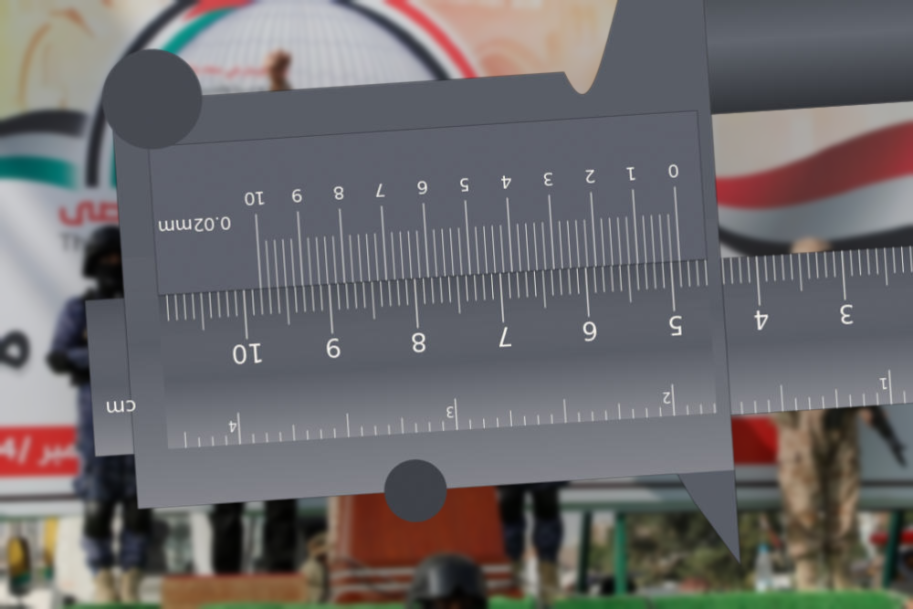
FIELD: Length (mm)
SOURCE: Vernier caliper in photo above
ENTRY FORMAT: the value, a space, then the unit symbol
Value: 49.0 mm
